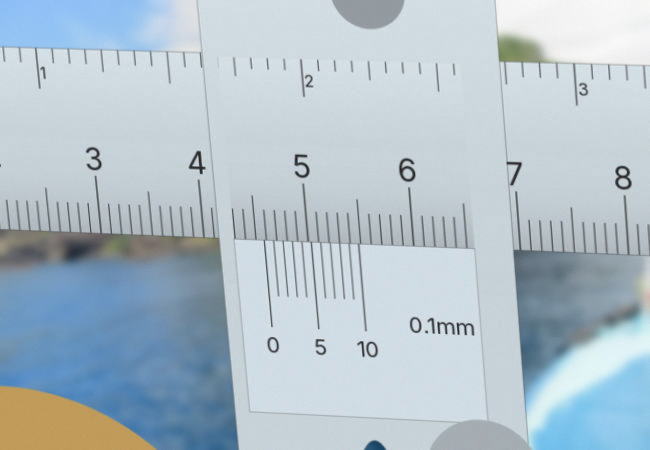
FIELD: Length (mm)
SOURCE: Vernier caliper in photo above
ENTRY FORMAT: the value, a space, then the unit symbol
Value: 45.8 mm
